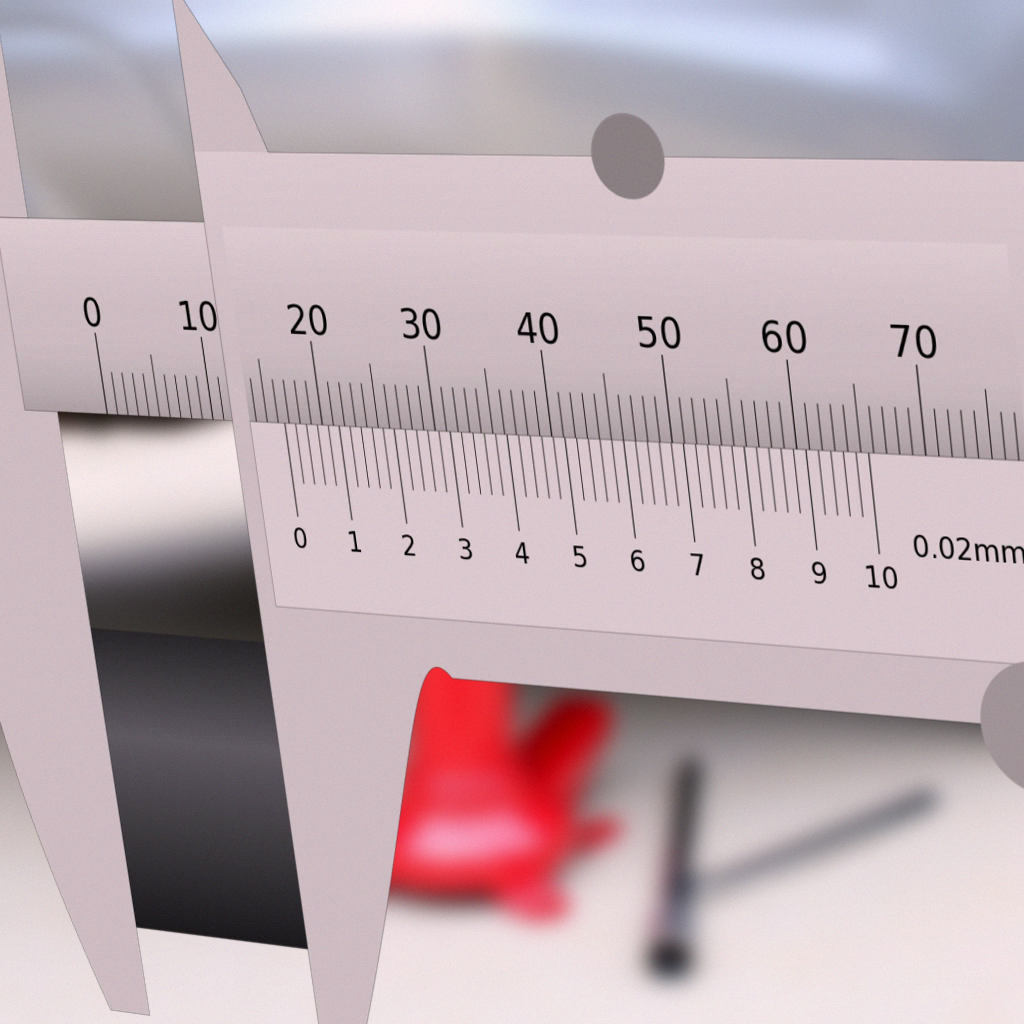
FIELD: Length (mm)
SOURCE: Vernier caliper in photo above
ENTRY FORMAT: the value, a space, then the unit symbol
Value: 16.6 mm
